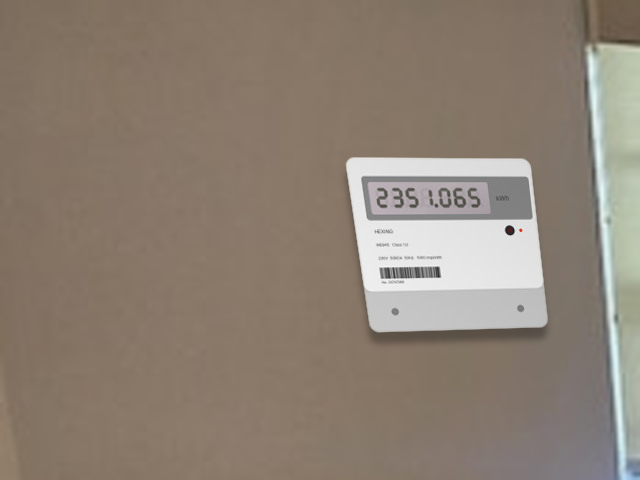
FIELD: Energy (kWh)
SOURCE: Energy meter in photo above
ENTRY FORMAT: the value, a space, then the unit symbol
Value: 2351.065 kWh
